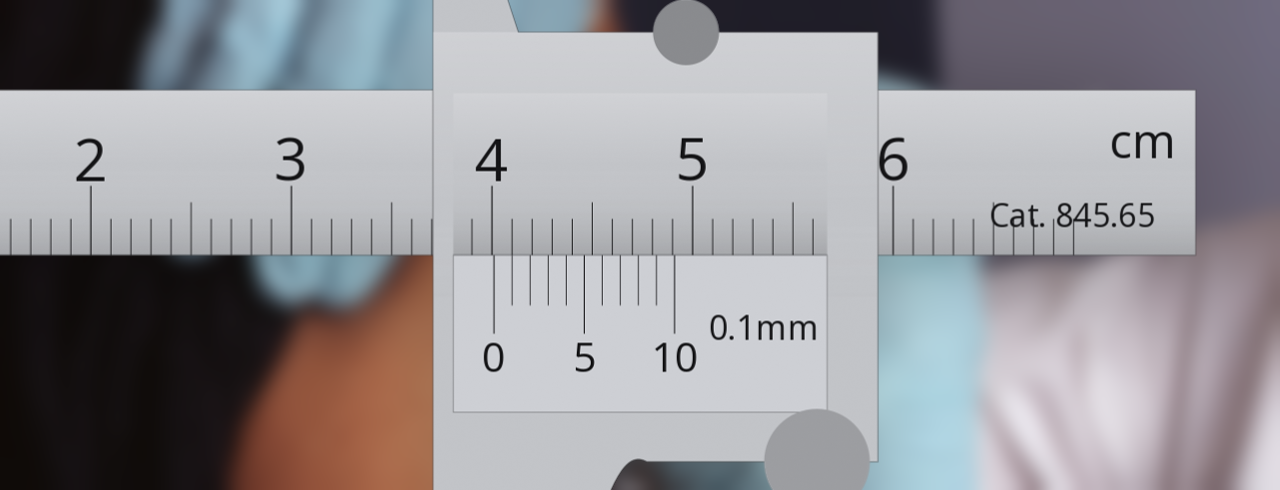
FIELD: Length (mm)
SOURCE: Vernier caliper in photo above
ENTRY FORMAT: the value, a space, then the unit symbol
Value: 40.1 mm
